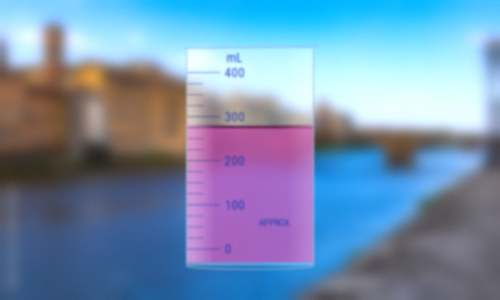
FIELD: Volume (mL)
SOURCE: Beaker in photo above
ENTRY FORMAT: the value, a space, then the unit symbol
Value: 275 mL
